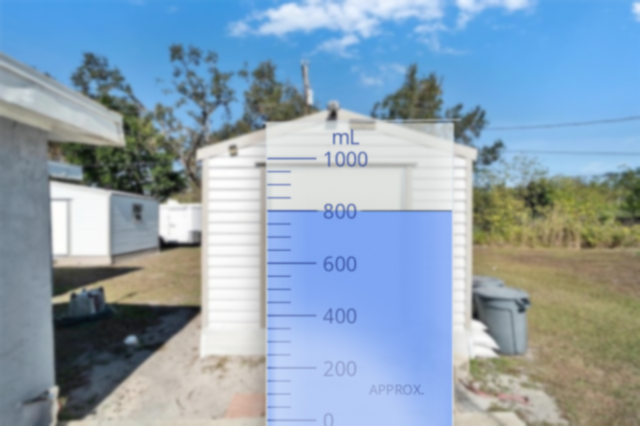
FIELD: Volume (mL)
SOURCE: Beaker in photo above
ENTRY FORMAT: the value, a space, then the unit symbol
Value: 800 mL
